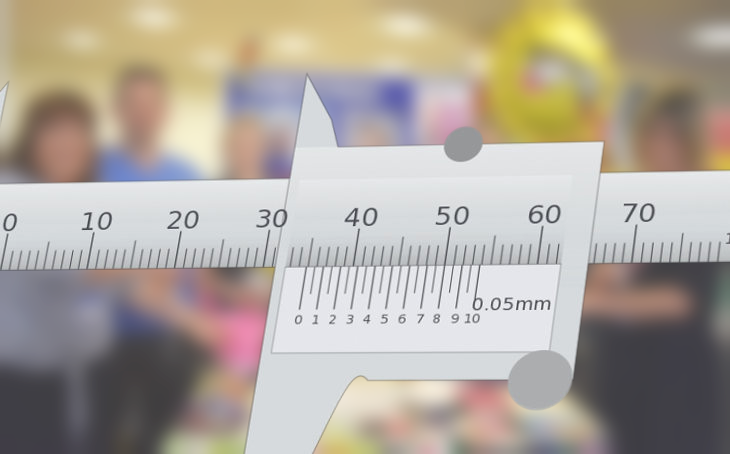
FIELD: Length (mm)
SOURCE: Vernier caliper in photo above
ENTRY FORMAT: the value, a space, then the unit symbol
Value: 34.8 mm
